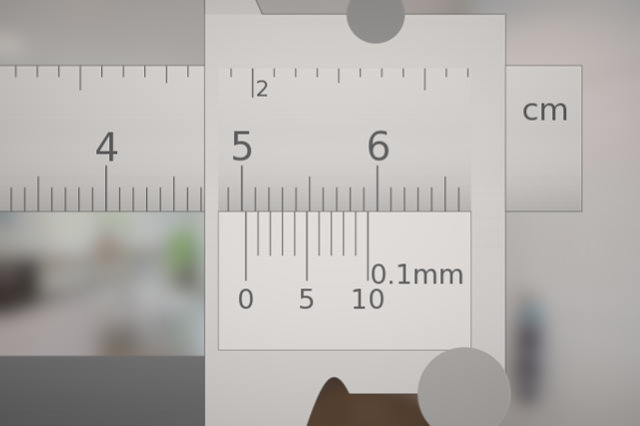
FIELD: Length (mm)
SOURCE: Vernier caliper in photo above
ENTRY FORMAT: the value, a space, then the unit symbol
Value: 50.3 mm
